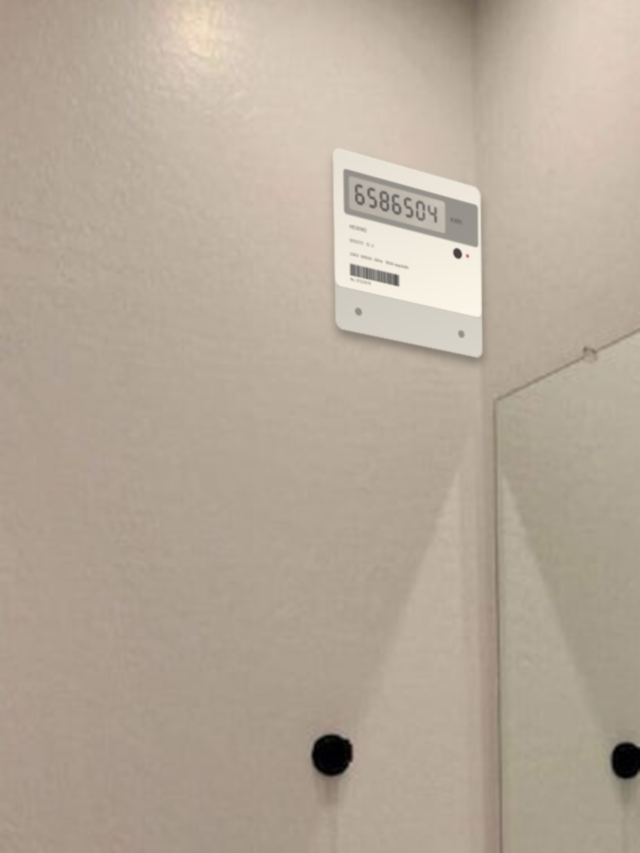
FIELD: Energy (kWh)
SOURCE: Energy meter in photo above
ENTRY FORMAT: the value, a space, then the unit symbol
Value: 6586504 kWh
